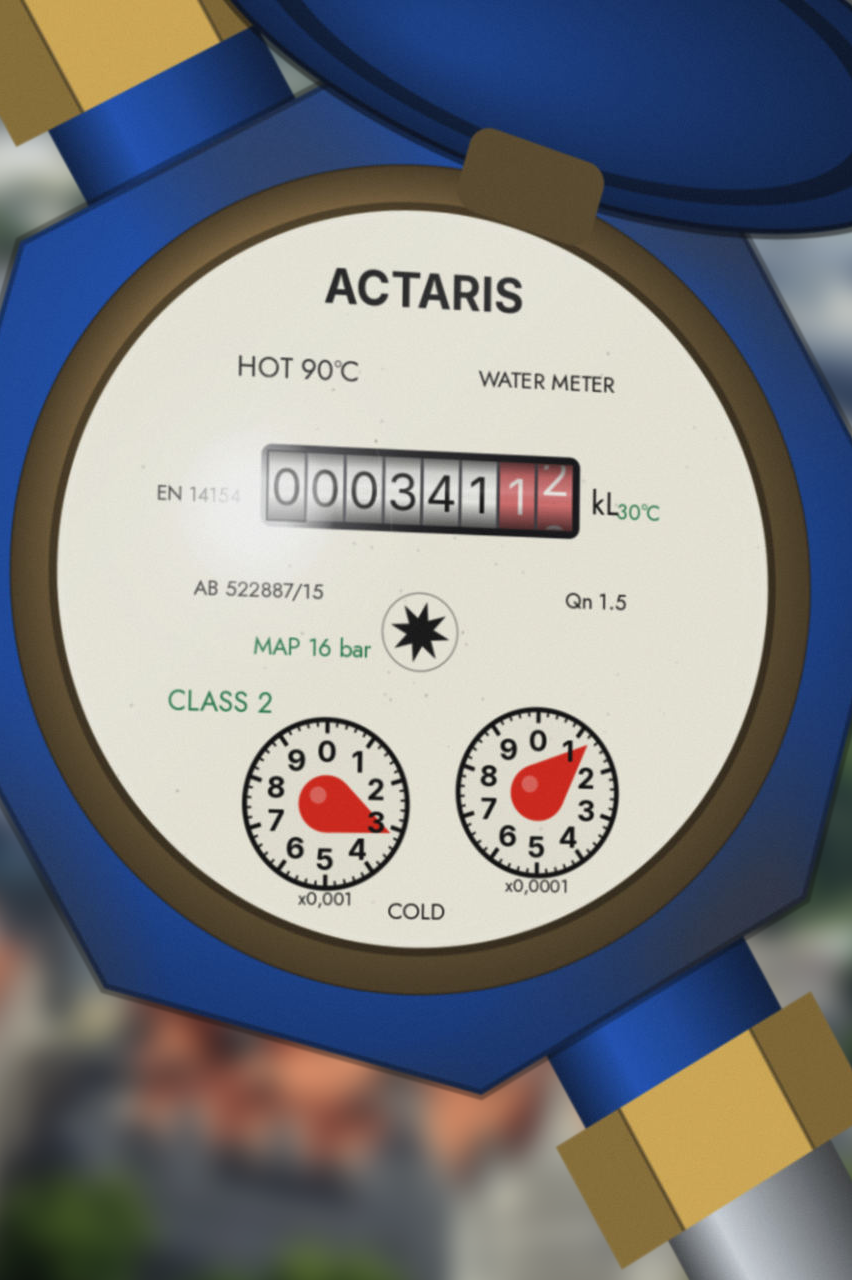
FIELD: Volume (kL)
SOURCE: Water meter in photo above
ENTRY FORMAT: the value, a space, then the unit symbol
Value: 341.1231 kL
